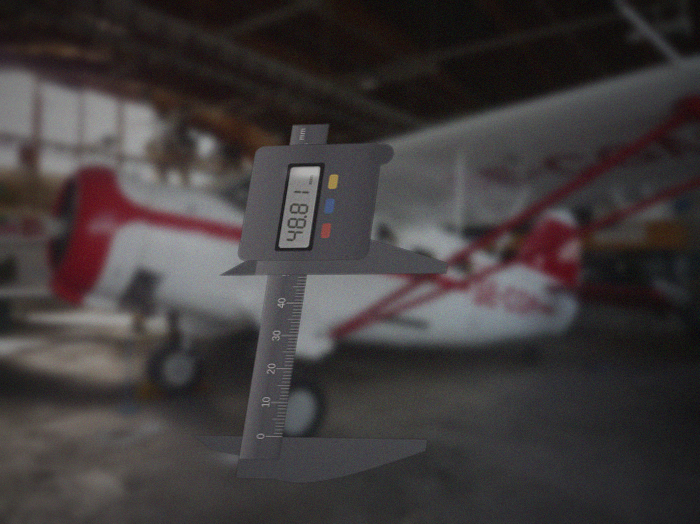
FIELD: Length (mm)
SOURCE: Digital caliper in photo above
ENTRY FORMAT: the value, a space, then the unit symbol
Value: 48.81 mm
